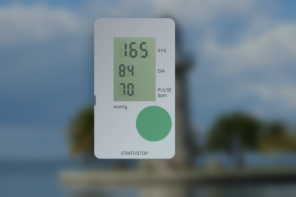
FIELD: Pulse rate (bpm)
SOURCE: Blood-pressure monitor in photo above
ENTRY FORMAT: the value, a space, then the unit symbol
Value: 70 bpm
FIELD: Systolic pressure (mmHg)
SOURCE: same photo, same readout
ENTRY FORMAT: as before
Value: 165 mmHg
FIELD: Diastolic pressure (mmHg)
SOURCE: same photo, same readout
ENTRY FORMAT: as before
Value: 84 mmHg
